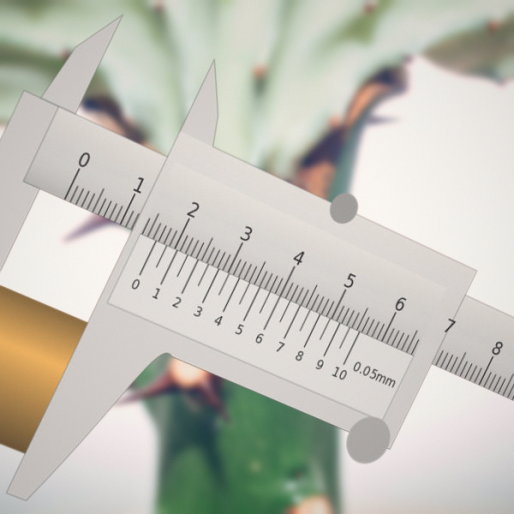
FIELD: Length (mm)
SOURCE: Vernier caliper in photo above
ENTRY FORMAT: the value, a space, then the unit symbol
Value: 16.6 mm
